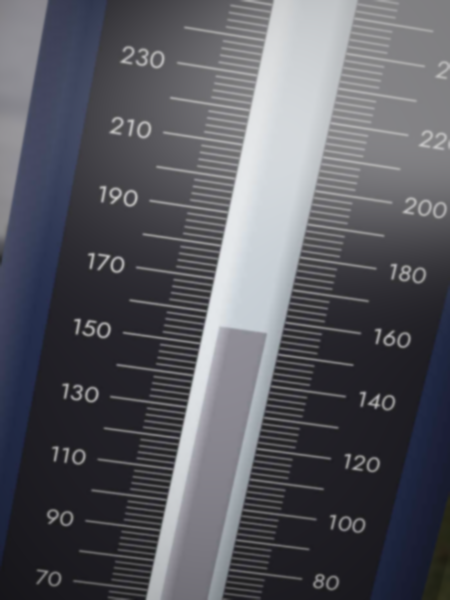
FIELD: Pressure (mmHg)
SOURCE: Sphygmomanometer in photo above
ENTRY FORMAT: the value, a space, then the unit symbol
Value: 156 mmHg
